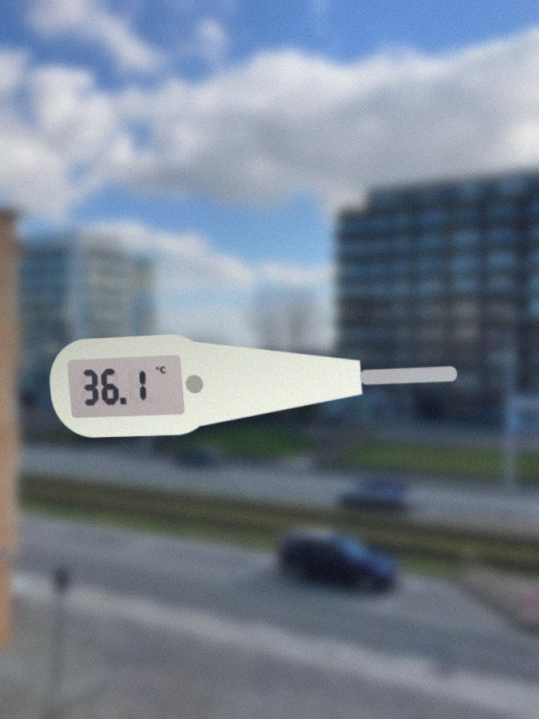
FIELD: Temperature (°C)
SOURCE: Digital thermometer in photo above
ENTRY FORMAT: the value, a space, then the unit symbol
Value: 36.1 °C
